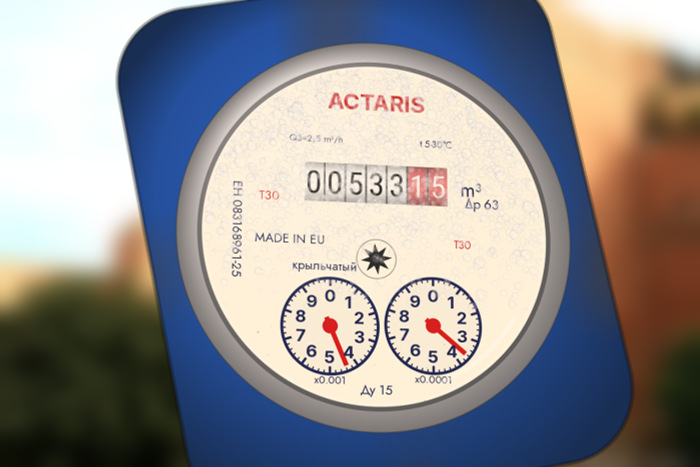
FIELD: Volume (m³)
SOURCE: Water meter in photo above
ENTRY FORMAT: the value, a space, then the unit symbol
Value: 533.1543 m³
